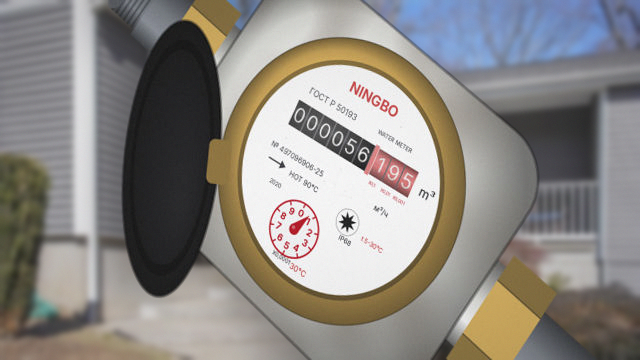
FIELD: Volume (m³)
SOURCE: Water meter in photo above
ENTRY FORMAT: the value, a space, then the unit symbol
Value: 56.1950 m³
